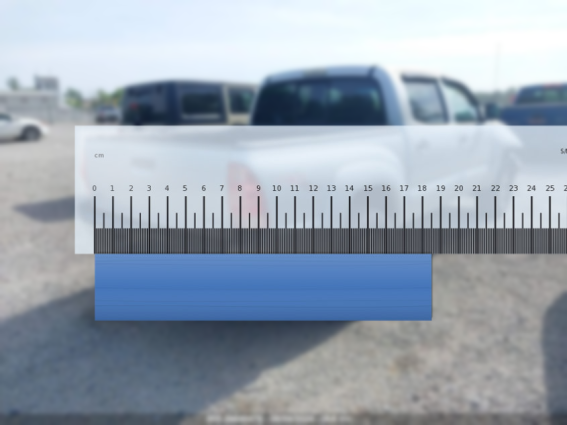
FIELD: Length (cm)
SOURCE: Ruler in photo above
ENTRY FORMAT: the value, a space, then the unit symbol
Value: 18.5 cm
